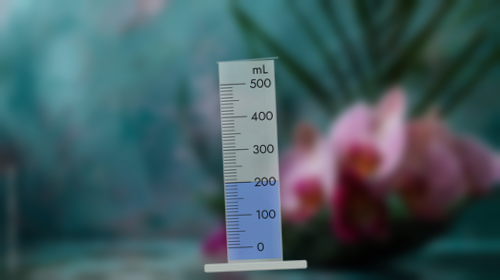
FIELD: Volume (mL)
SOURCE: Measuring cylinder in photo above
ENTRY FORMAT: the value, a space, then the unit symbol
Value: 200 mL
